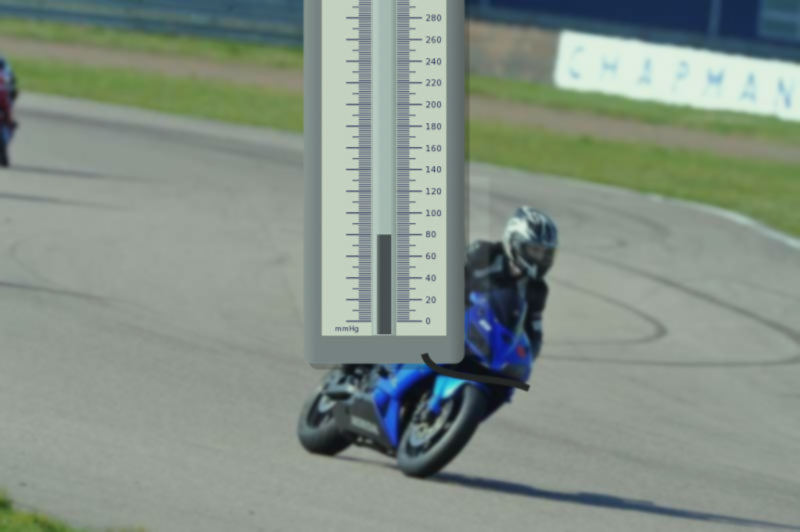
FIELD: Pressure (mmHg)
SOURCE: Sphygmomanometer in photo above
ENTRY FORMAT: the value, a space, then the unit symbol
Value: 80 mmHg
